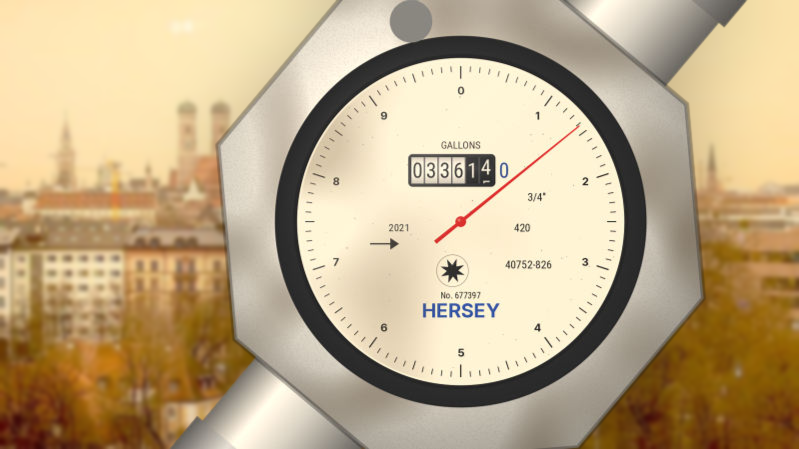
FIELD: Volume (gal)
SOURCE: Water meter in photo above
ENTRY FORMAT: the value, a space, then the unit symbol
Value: 336141.4 gal
